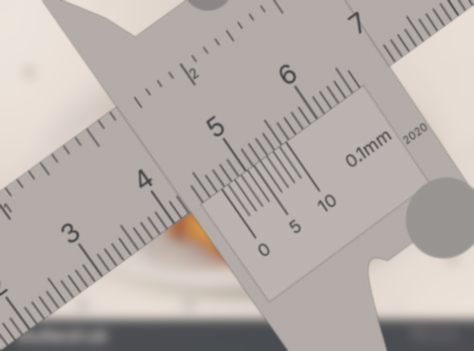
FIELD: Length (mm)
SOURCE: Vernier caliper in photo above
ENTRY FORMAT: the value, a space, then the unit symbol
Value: 46.6 mm
